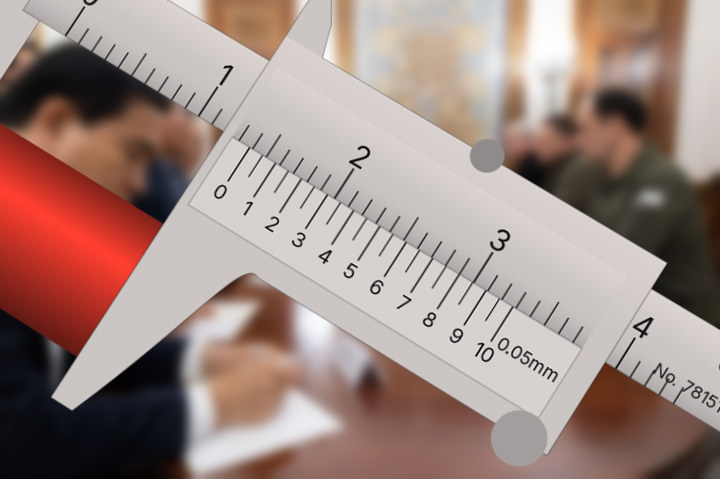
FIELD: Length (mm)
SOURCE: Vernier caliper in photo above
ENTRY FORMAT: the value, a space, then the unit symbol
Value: 13.8 mm
